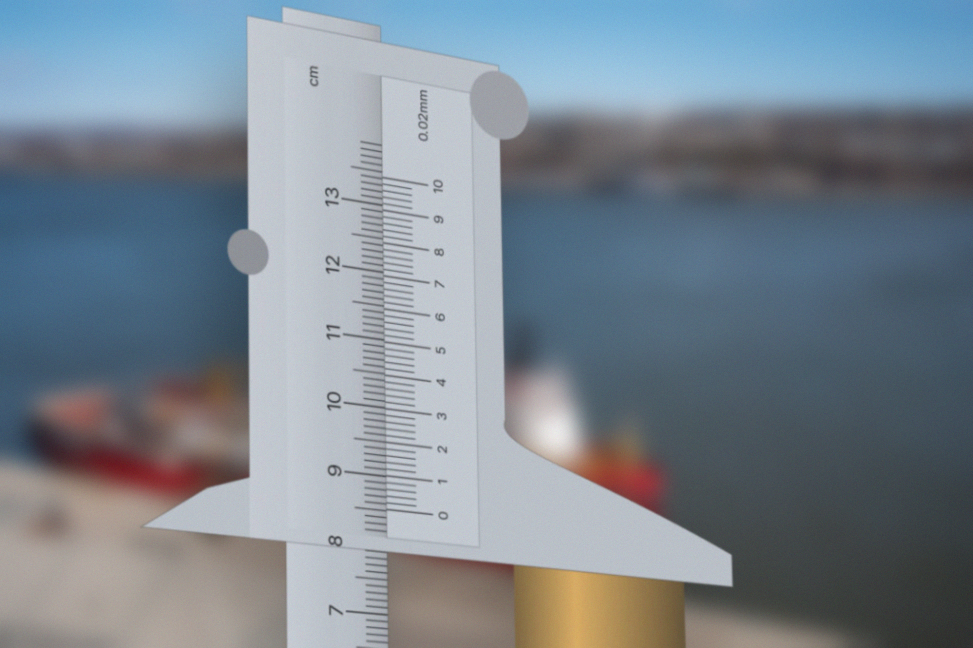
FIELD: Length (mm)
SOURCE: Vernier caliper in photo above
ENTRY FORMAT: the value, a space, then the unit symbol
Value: 85.2 mm
